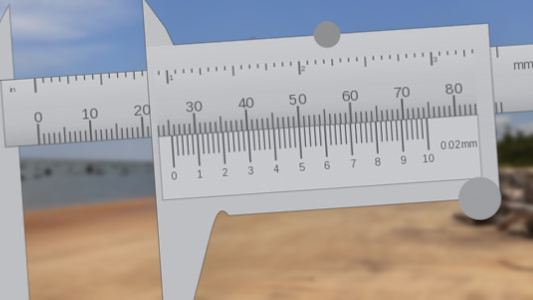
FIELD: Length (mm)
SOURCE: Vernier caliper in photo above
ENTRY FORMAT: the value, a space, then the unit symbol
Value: 25.5 mm
